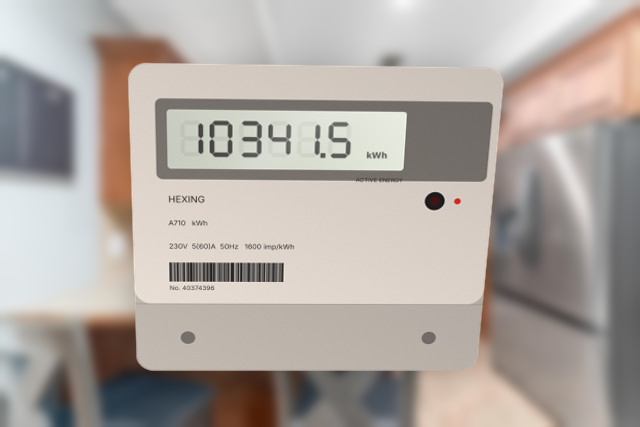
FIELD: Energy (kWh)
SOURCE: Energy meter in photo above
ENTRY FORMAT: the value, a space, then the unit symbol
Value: 10341.5 kWh
